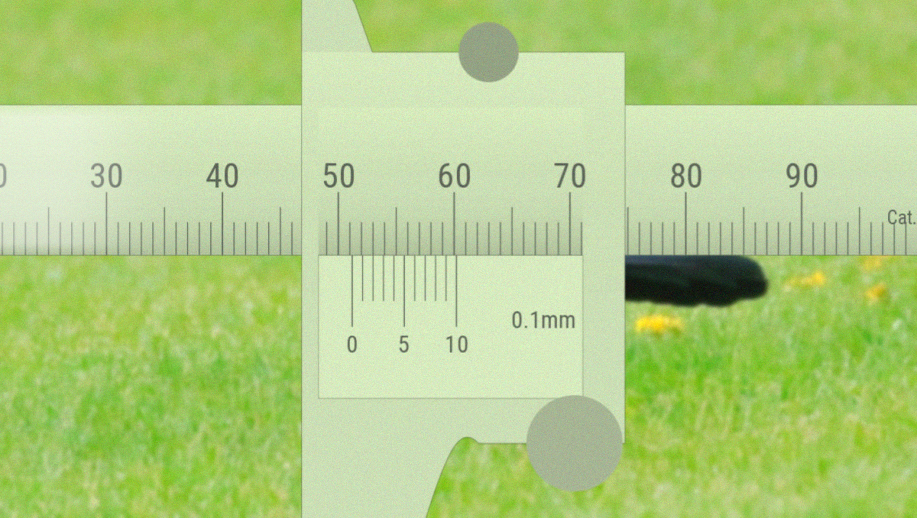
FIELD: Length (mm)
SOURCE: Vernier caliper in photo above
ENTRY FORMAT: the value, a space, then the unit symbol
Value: 51.2 mm
